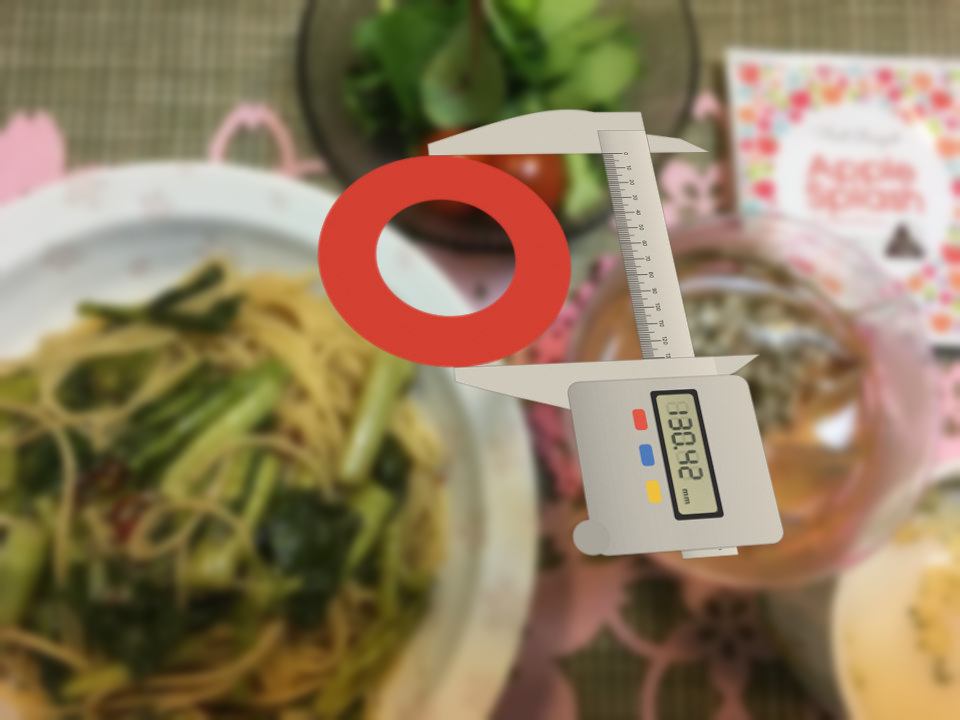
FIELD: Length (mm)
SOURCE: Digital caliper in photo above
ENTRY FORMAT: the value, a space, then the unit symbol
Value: 130.42 mm
